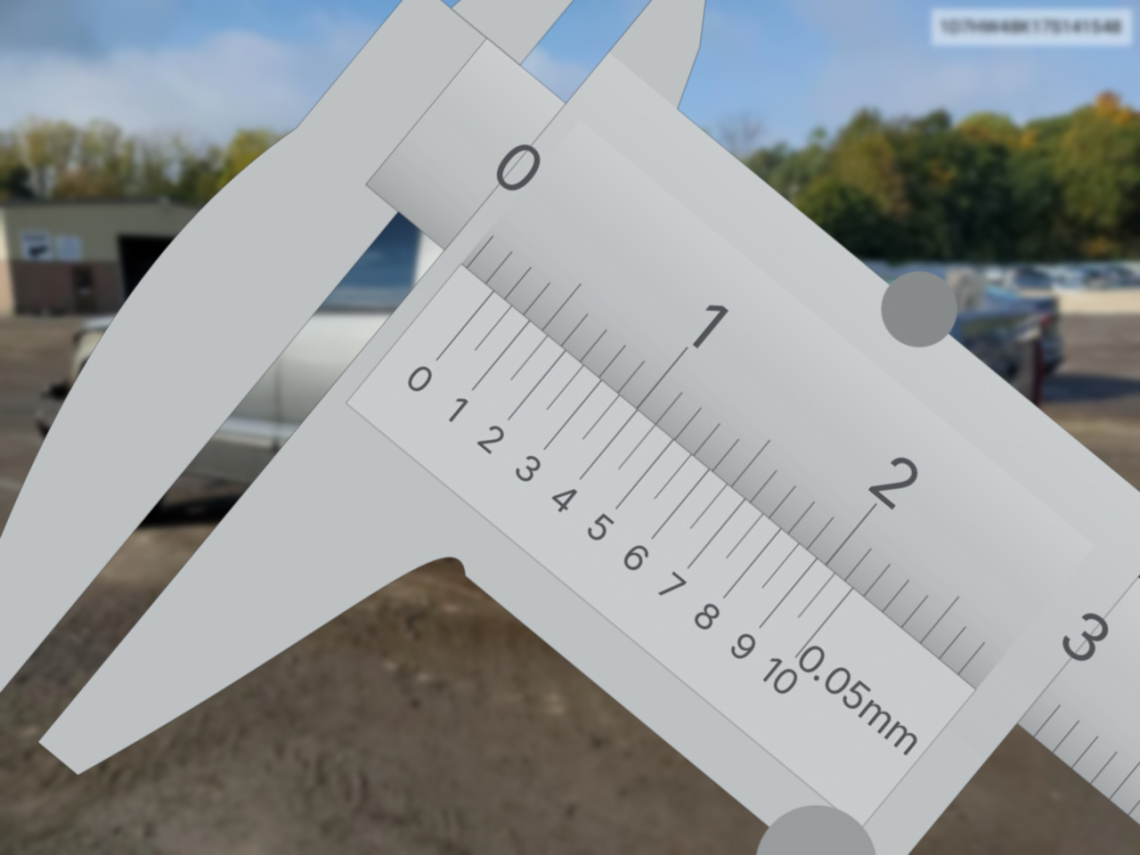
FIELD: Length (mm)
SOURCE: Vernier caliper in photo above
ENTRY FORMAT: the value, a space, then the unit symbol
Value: 2.45 mm
